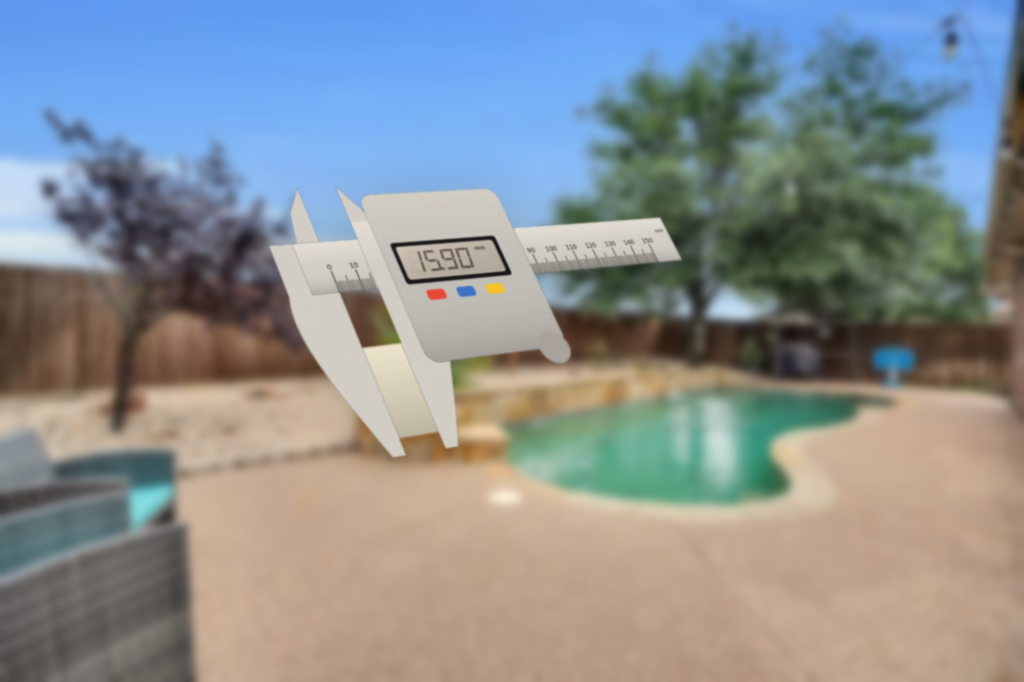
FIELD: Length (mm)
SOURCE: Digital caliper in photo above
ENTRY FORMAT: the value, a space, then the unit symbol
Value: 15.90 mm
